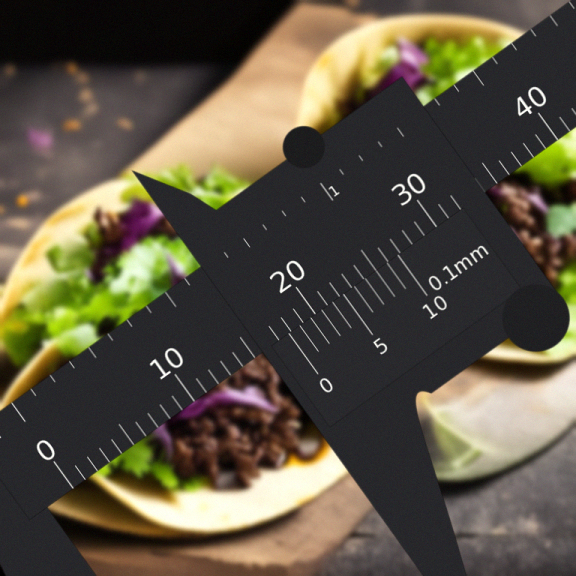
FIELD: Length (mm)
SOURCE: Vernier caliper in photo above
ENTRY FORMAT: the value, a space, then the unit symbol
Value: 17.8 mm
